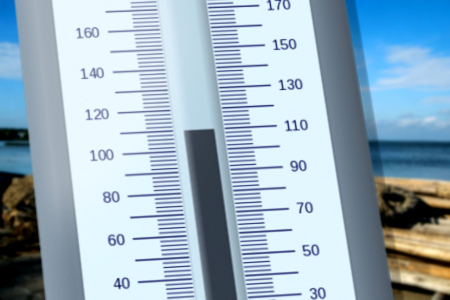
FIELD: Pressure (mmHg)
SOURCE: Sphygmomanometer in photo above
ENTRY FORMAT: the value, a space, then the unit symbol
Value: 110 mmHg
